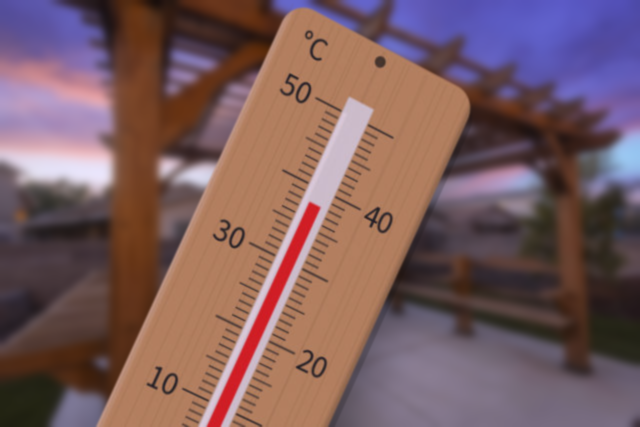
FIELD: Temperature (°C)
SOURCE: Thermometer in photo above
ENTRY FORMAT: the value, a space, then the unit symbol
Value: 38 °C
